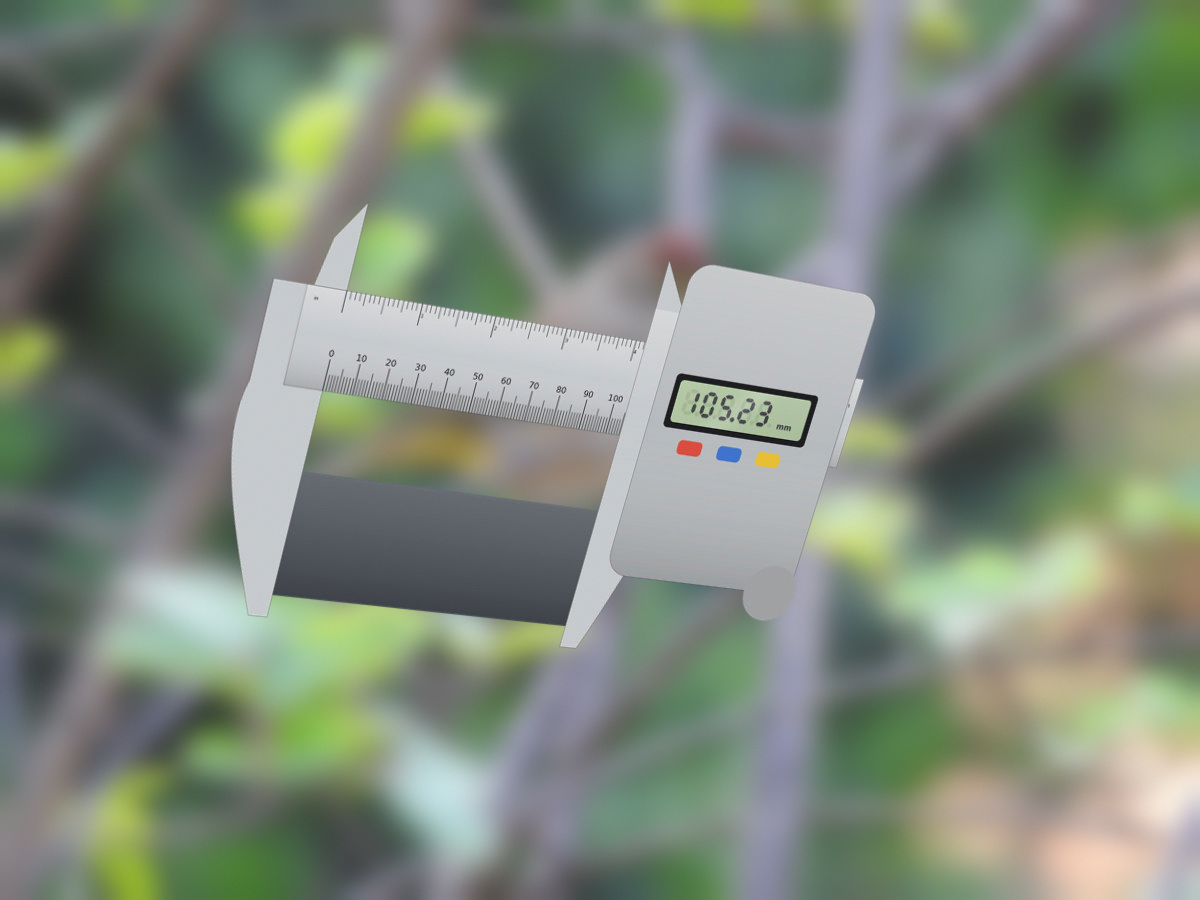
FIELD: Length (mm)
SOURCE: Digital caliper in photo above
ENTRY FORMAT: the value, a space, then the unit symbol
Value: 105.23 mm
